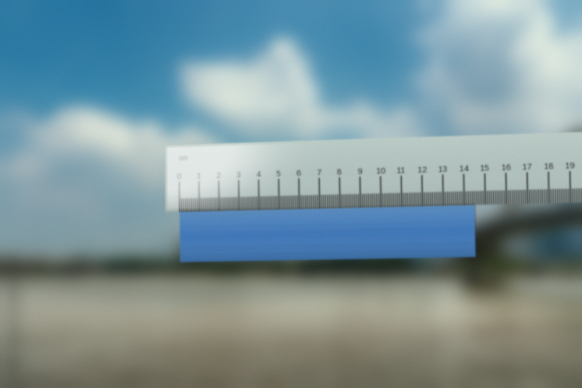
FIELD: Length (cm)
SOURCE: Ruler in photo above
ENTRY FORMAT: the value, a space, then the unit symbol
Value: 14.5 cm
